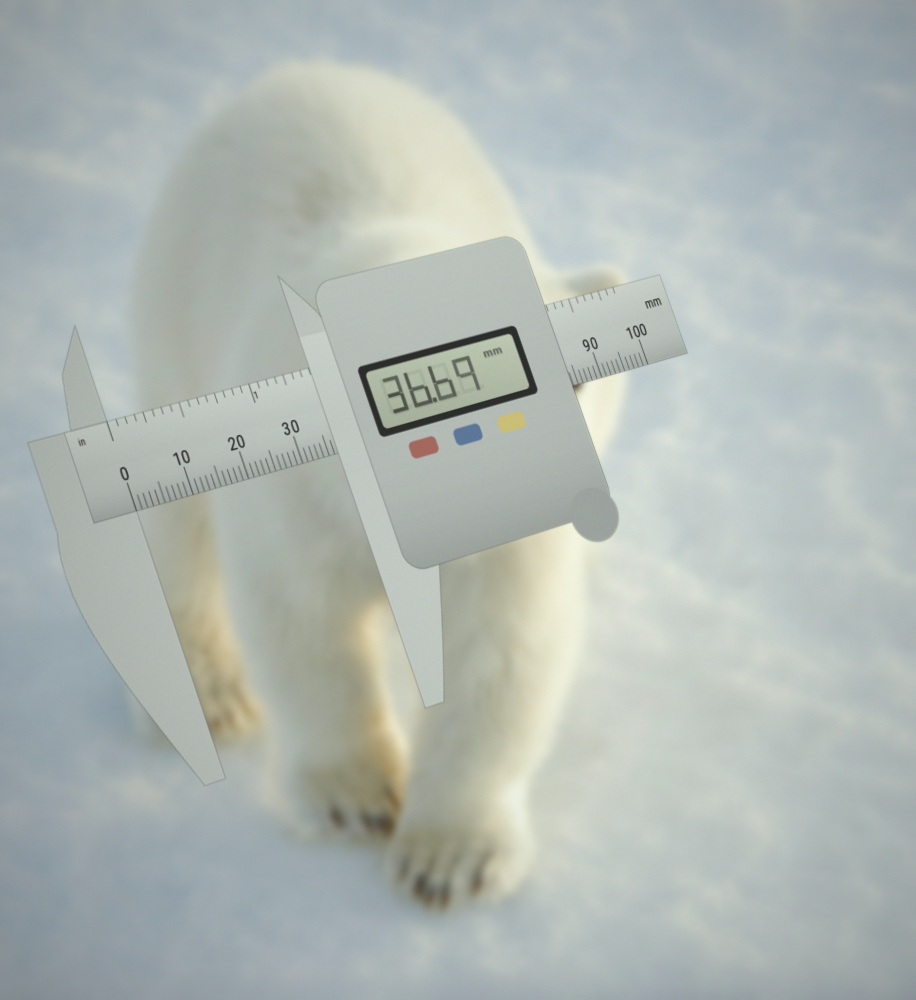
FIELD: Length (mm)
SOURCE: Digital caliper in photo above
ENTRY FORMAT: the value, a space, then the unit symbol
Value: 36.69 mm
